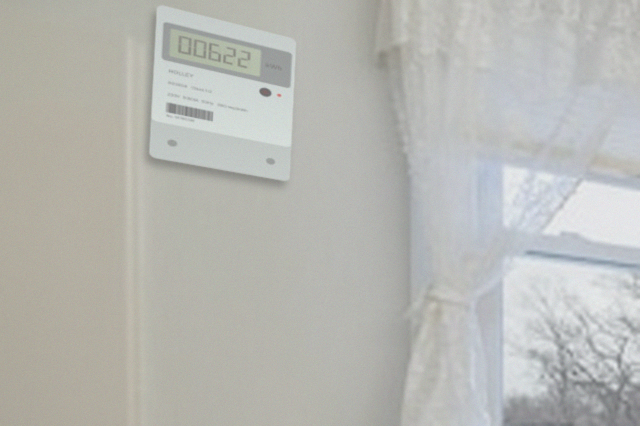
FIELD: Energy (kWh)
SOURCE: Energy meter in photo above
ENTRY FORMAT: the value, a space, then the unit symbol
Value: 622 kWh
